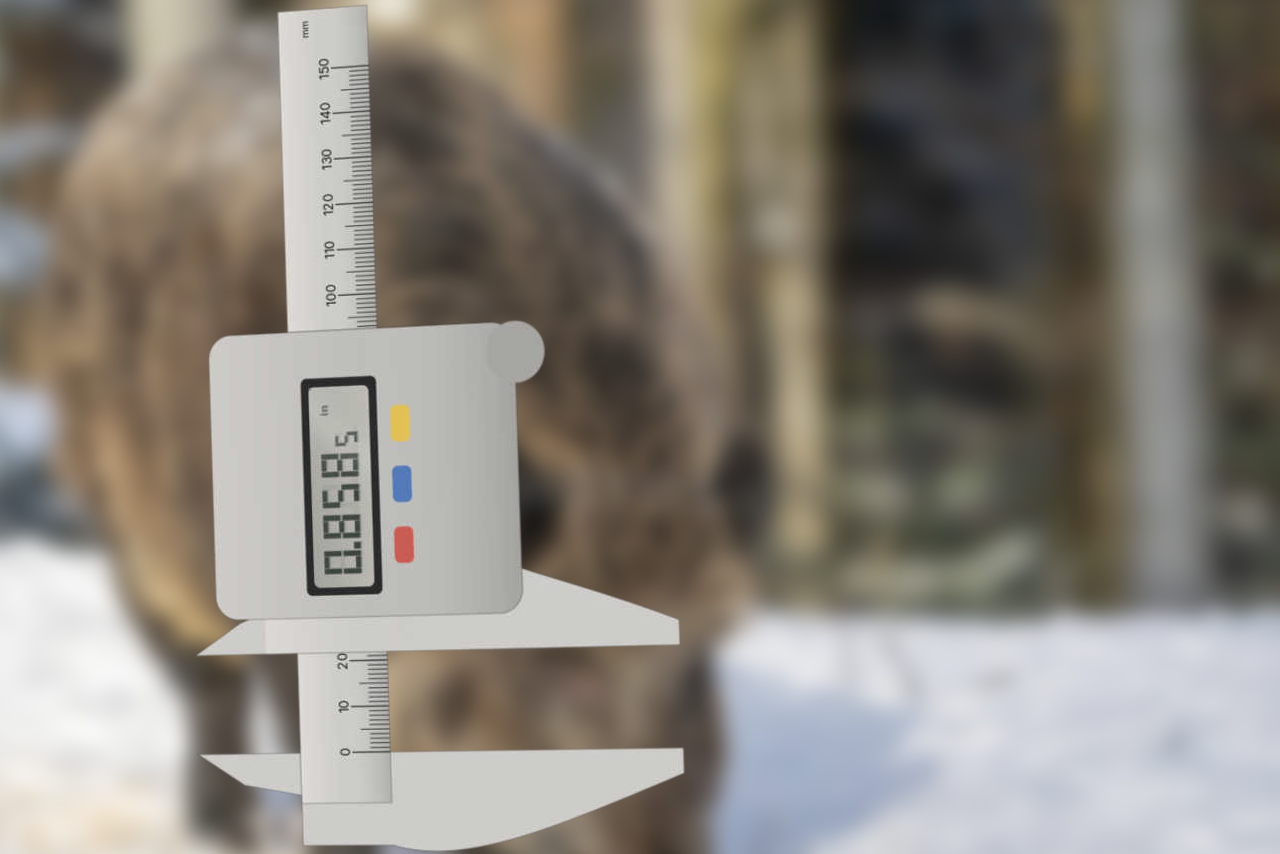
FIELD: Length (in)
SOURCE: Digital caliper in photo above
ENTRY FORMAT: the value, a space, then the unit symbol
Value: 0.8585 in
